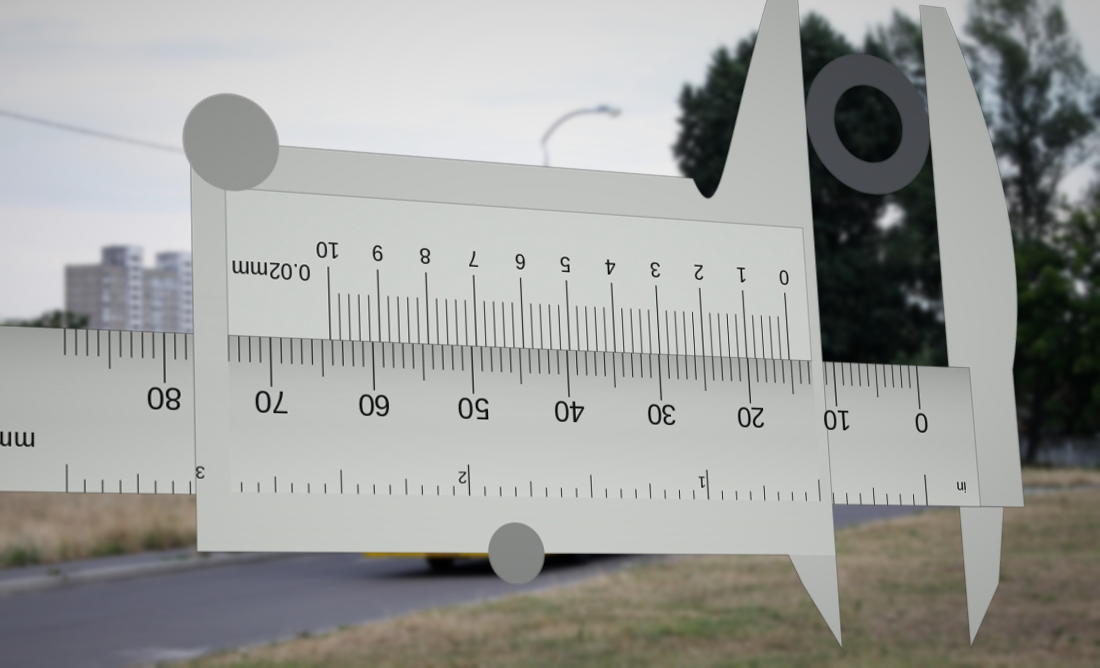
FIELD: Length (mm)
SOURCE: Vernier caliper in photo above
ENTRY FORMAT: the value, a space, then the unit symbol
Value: 15.2 mm
